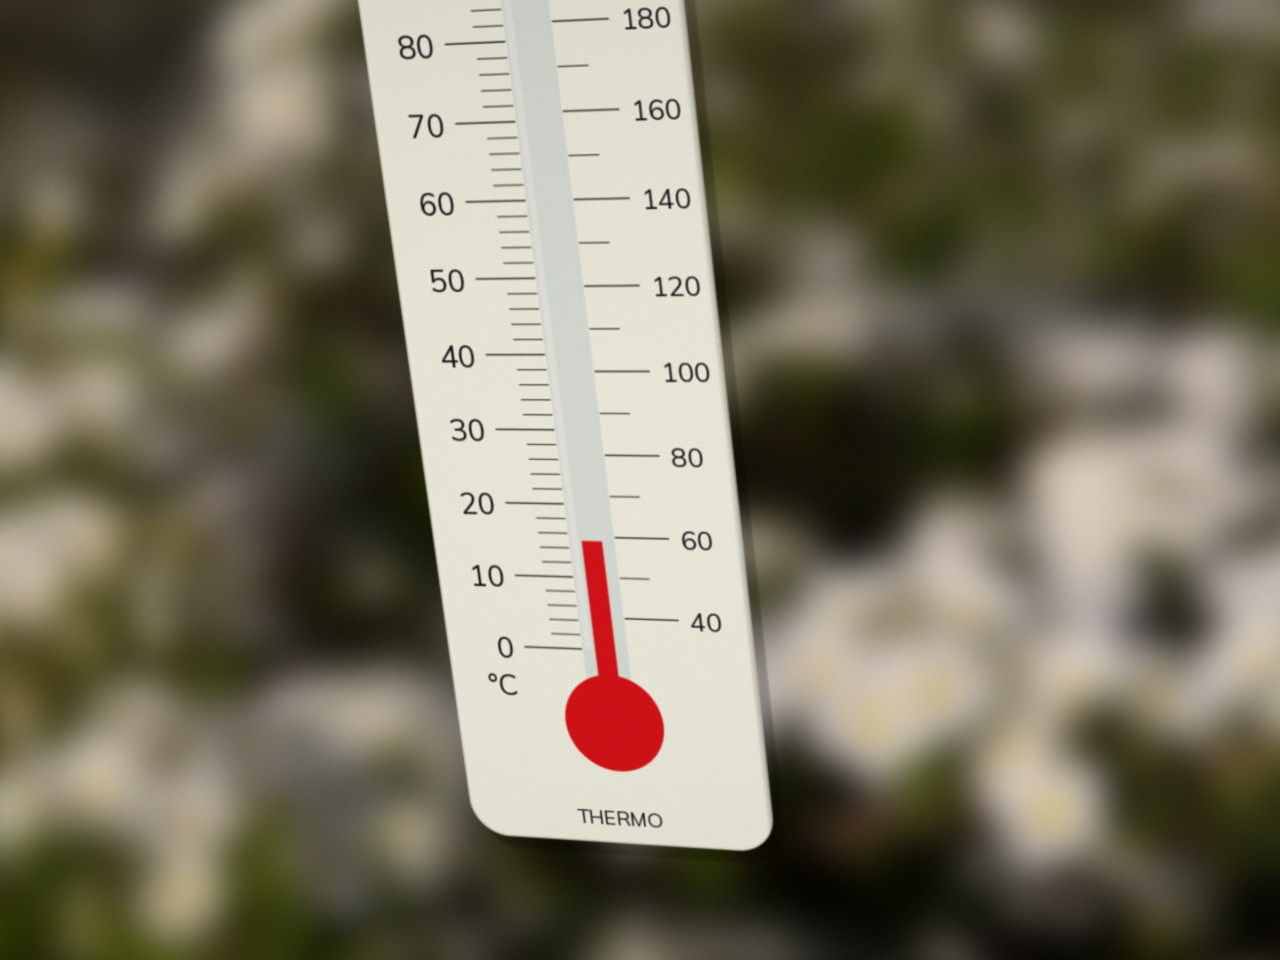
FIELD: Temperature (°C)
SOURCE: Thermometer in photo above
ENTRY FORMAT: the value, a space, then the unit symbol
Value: 15 °C
